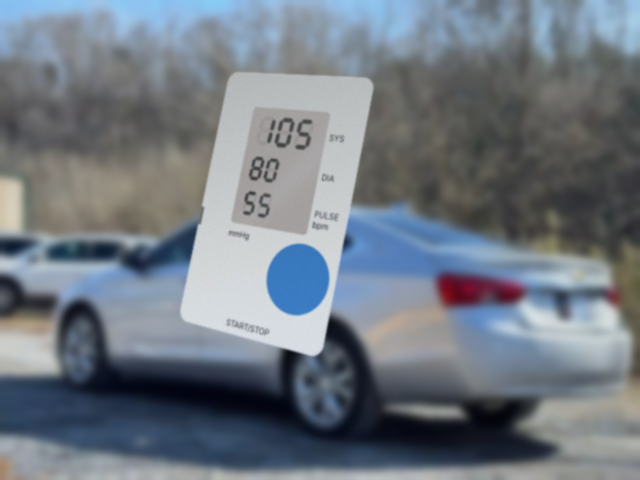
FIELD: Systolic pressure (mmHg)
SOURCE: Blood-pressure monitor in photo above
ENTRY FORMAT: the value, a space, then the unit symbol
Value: 105 mmHg
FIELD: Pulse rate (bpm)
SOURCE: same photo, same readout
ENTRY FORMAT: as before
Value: 55 bpm
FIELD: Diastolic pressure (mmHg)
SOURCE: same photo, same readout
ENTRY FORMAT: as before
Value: 80 mmHg
